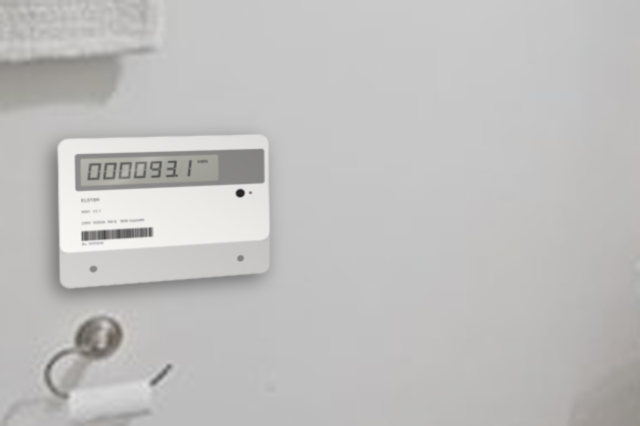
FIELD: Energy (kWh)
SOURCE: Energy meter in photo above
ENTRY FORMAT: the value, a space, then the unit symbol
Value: 93.1 kWh
